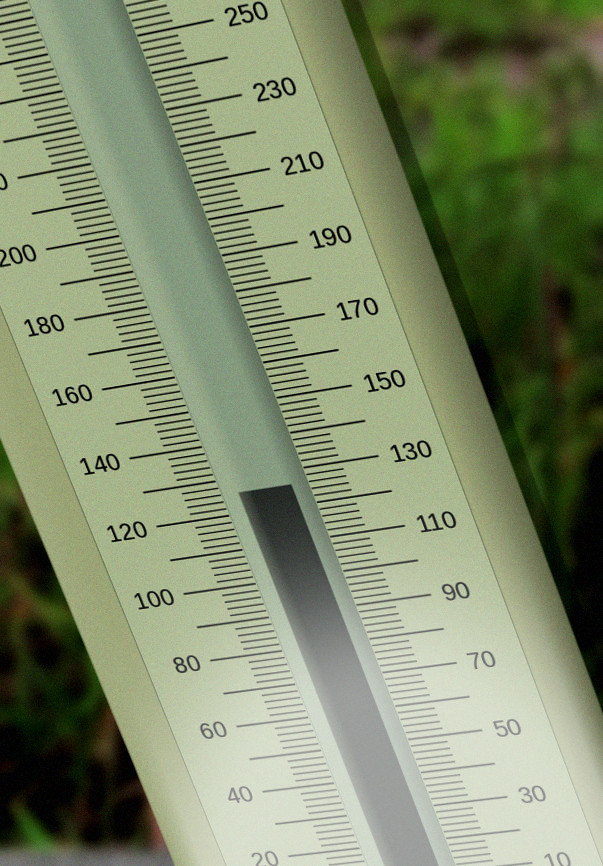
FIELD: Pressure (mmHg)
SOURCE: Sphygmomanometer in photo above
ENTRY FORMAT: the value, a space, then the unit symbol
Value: 126 mmHg
